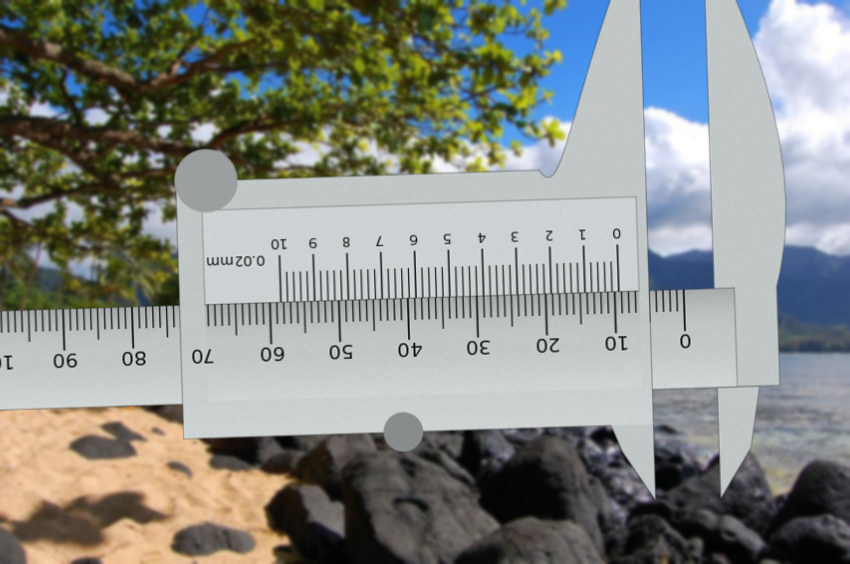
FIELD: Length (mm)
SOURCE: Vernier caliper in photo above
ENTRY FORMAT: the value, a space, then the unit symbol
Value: 9.4 mm
